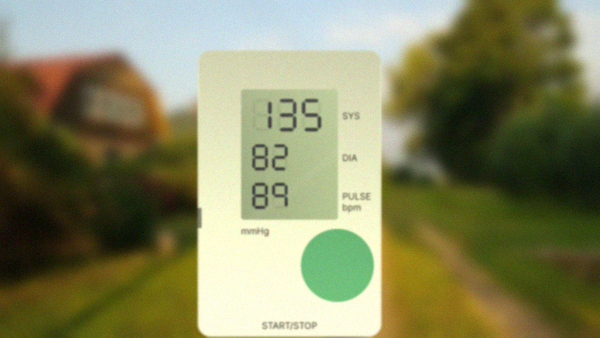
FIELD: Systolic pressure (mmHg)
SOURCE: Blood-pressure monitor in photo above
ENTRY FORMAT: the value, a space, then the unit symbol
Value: 135 mmHg
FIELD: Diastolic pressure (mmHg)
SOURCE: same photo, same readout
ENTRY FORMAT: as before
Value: 82 mmHg
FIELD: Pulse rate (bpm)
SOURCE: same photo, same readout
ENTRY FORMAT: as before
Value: 89 bpm
